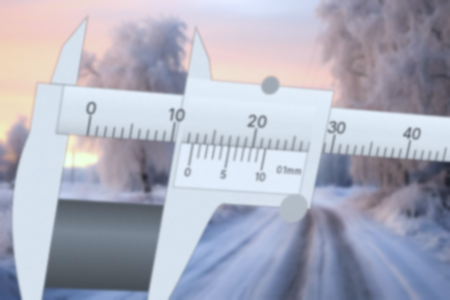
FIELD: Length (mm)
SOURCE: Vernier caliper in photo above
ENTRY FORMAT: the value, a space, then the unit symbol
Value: 12.6 mm
